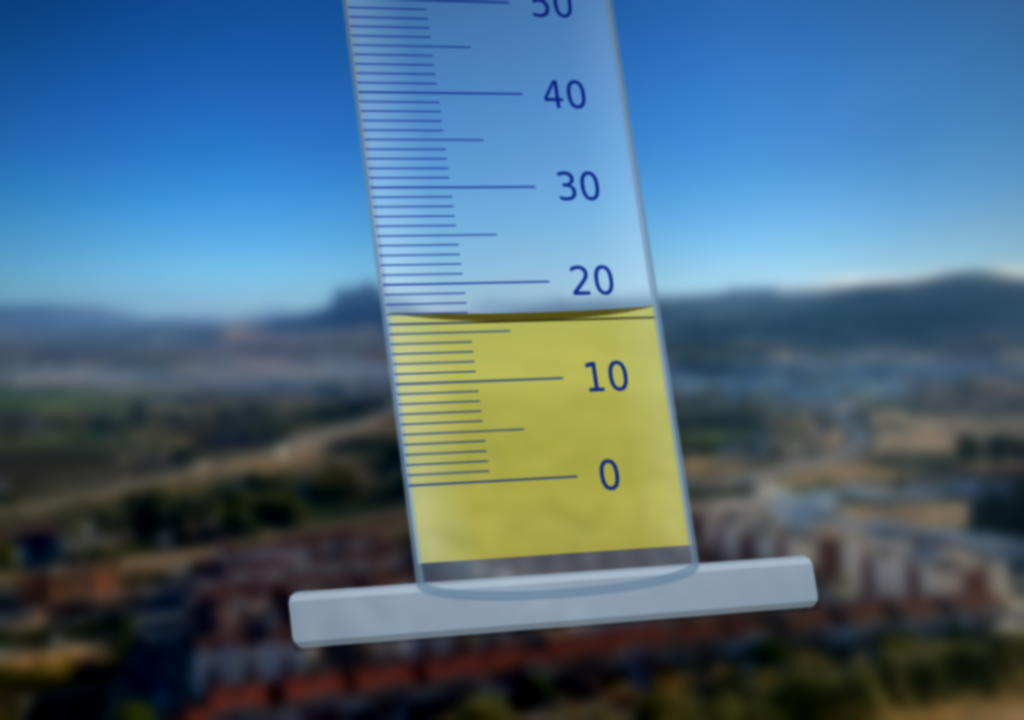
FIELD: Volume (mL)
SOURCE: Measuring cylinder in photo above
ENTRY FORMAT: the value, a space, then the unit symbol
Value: 16 mL
